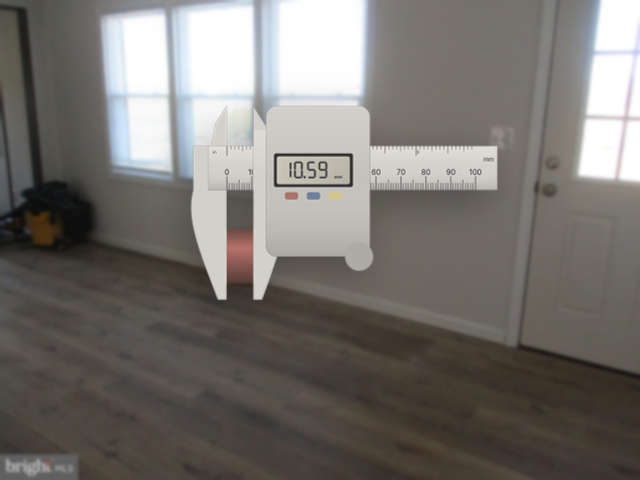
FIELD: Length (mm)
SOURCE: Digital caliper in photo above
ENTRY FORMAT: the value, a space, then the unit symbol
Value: 10.59 mm
